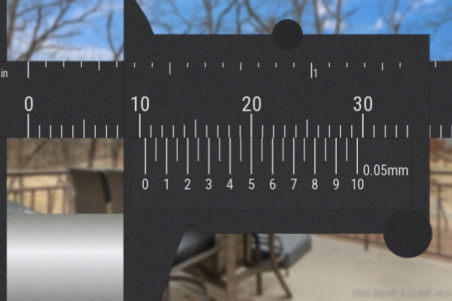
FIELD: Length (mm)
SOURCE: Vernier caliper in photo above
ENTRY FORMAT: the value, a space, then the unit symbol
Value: 10.5 mm
